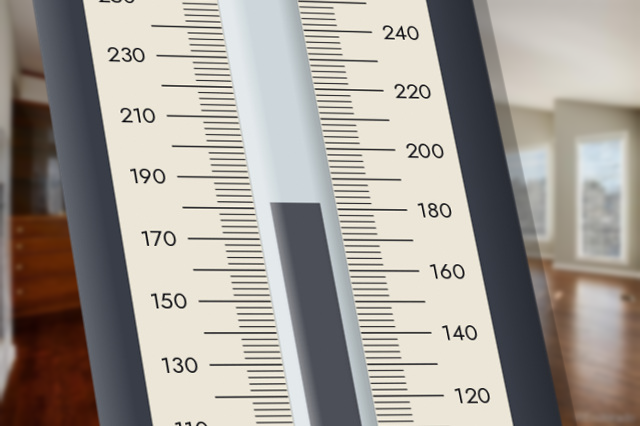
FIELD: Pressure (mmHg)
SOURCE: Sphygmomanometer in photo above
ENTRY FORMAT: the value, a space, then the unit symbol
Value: 182 mmHg
